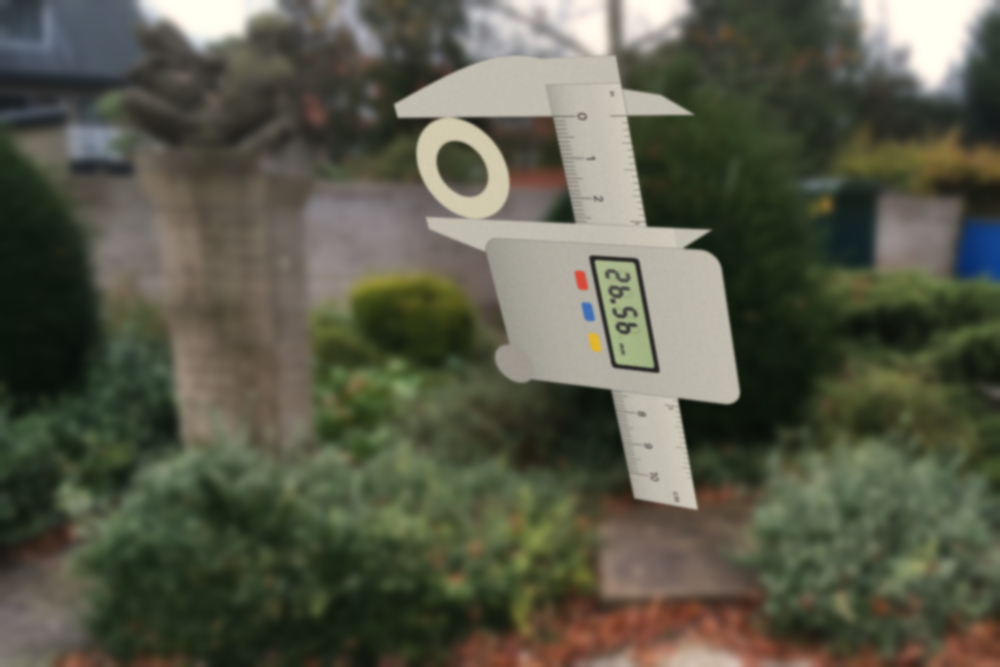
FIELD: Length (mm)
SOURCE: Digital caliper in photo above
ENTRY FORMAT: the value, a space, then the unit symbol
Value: 26.56 mm
